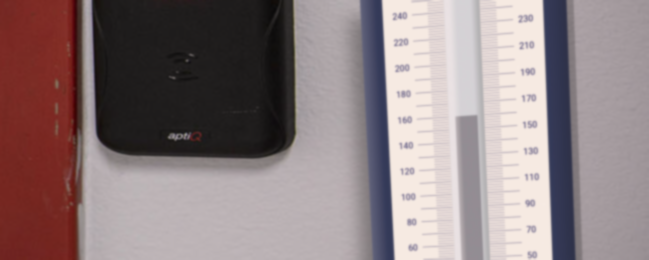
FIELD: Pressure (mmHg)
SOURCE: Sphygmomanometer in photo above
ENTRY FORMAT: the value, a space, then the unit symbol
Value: 160 mmHg
